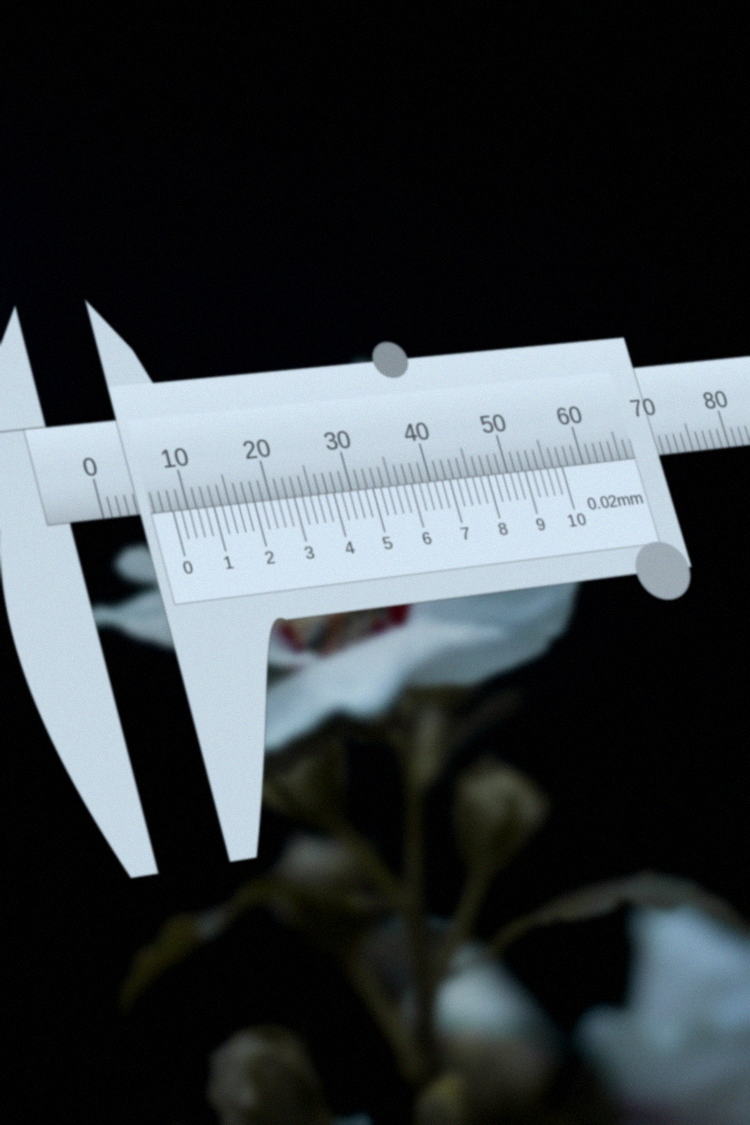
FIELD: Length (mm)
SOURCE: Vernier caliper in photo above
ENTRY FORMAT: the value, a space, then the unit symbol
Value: 8.2 mm
